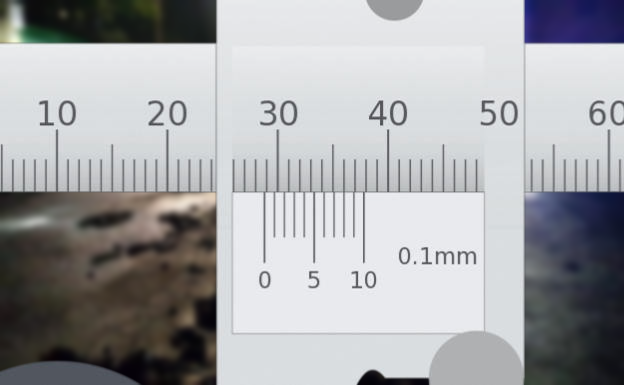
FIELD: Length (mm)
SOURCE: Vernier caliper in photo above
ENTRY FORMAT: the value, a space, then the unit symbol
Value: 28.8 mm
